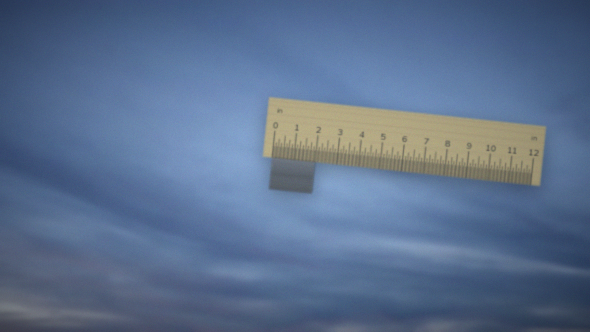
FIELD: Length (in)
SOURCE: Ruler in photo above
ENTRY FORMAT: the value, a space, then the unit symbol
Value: 2 in
